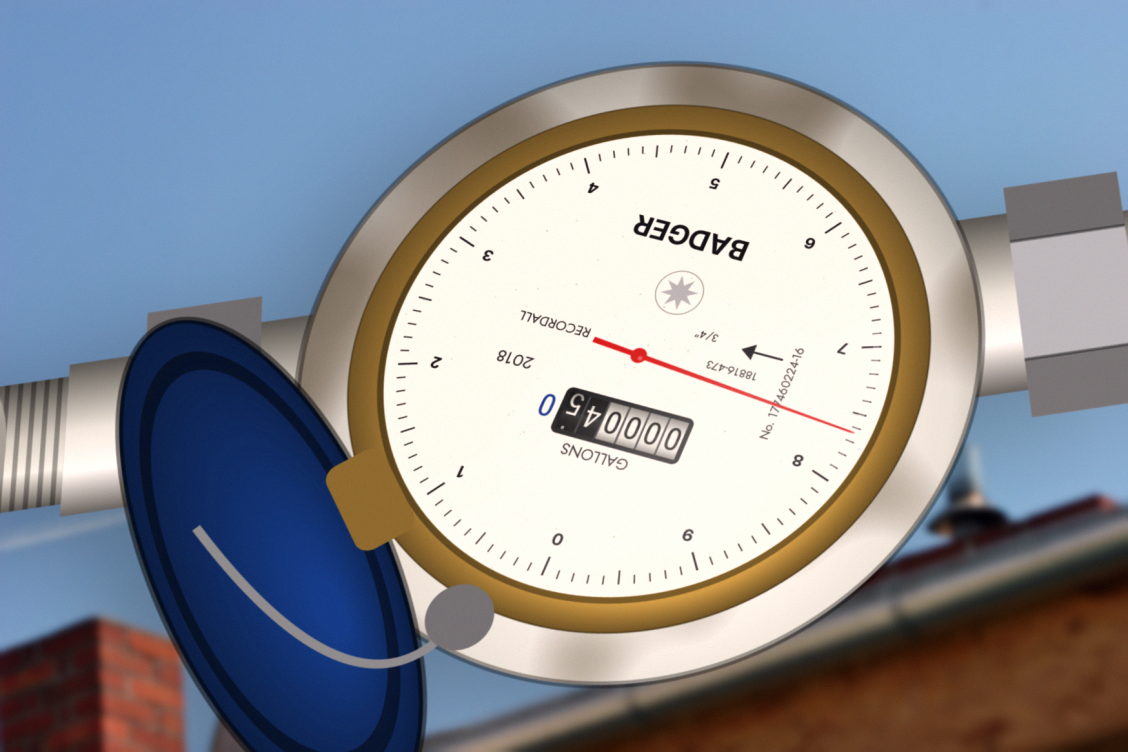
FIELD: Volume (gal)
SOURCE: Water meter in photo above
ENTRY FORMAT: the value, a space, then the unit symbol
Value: 447.6 gal
